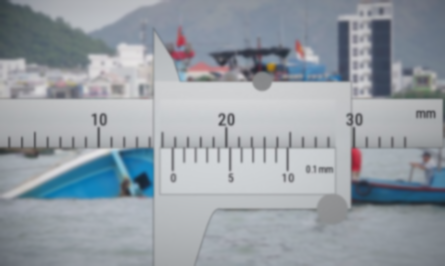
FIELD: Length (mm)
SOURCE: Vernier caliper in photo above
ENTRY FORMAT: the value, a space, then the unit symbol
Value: 15.8 mm
